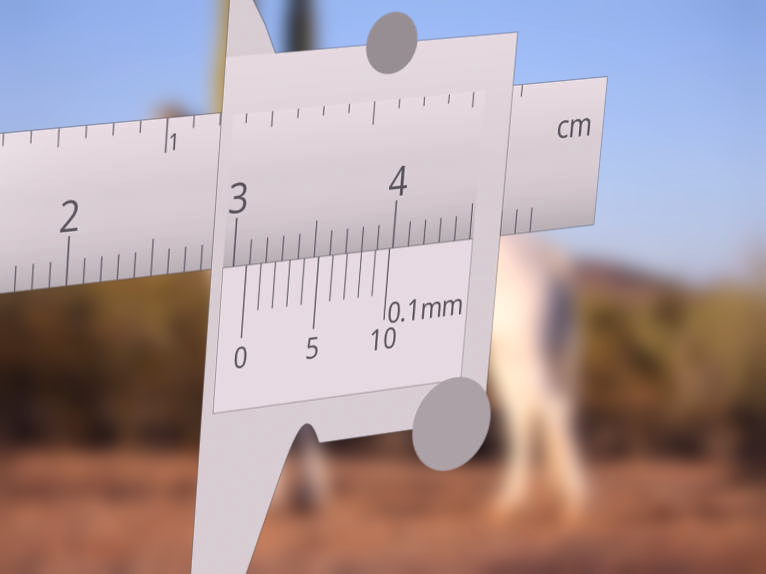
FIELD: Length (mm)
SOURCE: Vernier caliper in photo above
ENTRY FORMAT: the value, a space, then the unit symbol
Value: 30.8 mm
